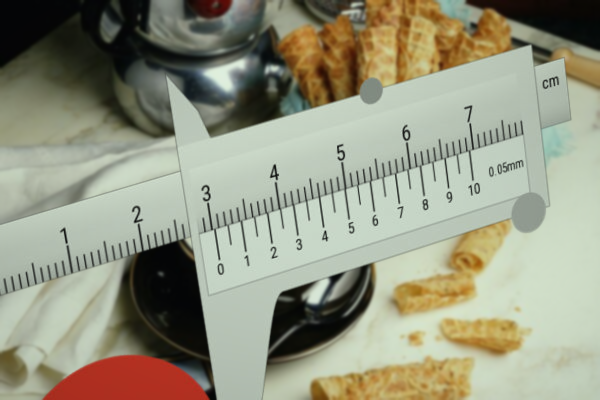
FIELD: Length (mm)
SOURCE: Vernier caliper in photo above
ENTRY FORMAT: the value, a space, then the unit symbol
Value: 30.4 mm
